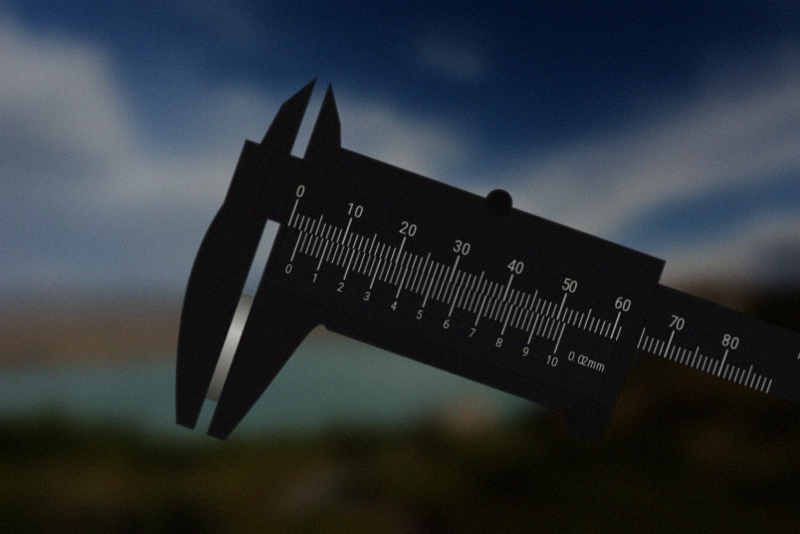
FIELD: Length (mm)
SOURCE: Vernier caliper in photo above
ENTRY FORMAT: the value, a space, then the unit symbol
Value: 2.5 mm
